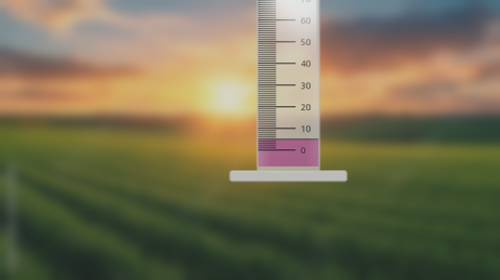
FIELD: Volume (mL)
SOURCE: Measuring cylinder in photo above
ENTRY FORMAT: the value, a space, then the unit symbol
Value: 5 mL
